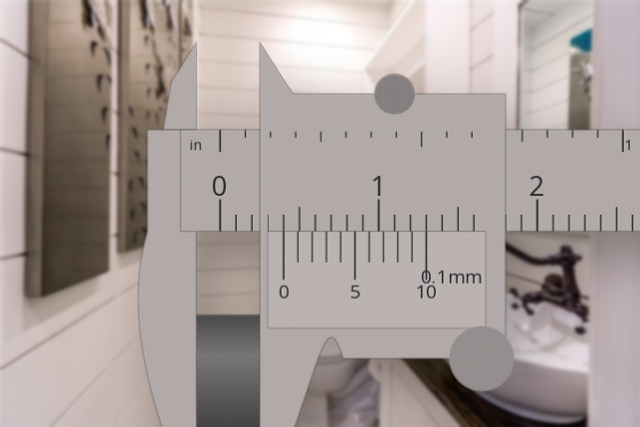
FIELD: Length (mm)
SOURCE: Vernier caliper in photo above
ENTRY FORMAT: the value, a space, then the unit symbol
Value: 4.0 mm
